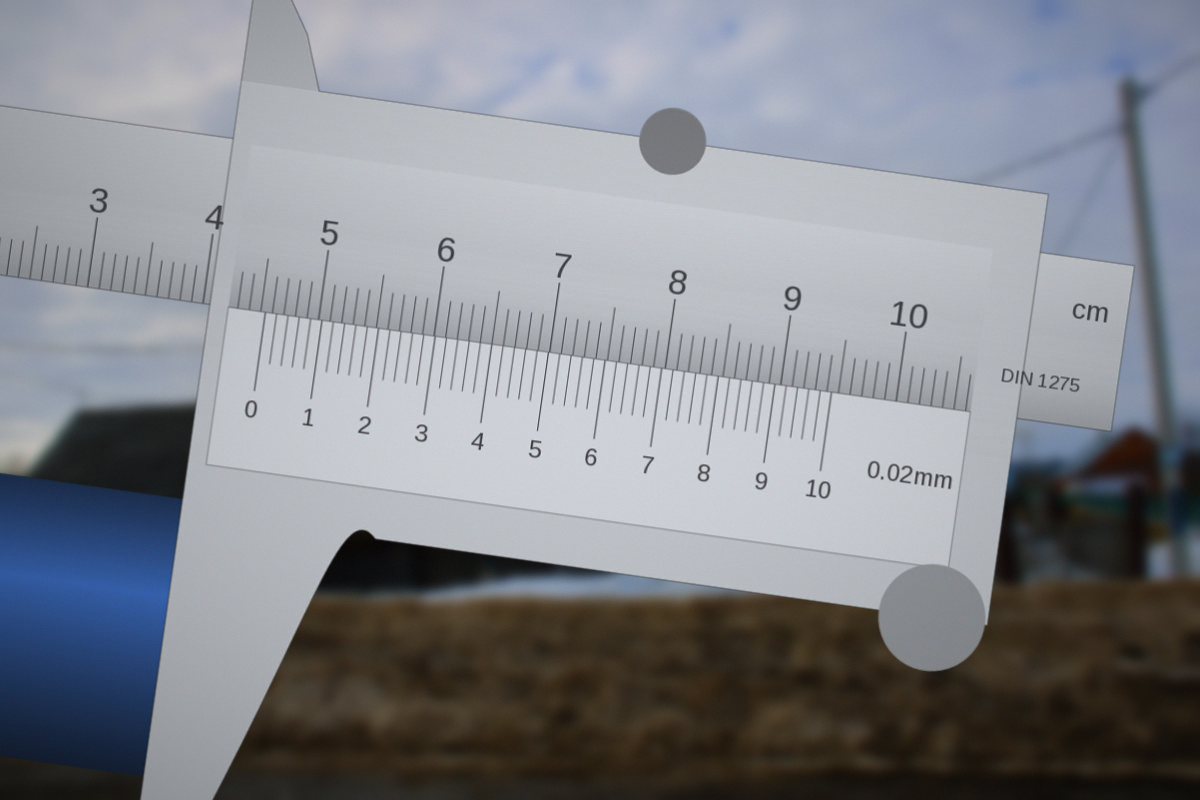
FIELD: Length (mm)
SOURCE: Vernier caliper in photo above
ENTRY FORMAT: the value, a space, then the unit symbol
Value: 45.4 mm
